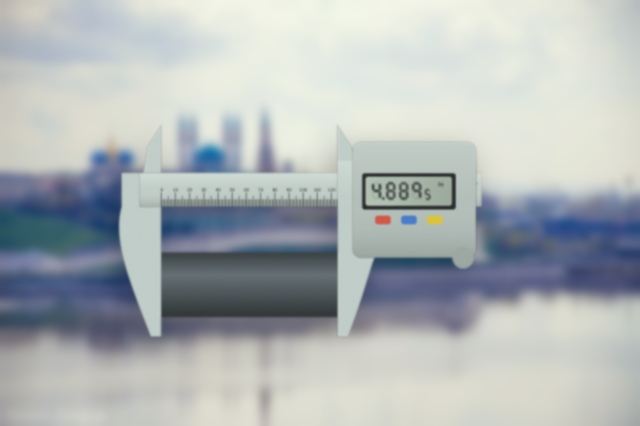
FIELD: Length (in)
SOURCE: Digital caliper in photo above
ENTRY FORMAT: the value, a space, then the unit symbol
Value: 4.8895 in
